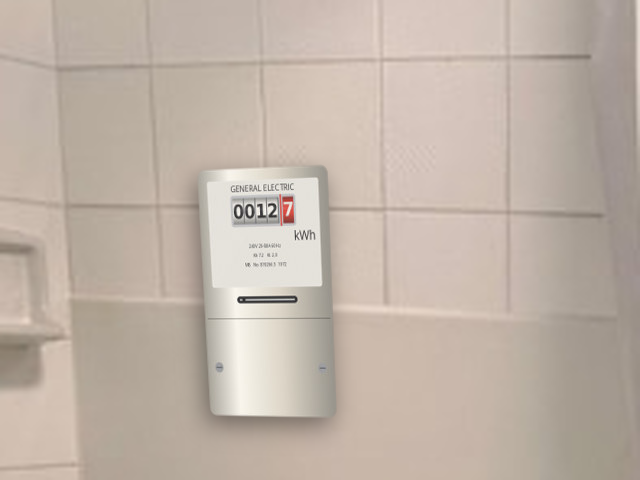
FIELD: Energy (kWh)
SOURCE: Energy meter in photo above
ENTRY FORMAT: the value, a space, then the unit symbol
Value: 12.7 kWh
